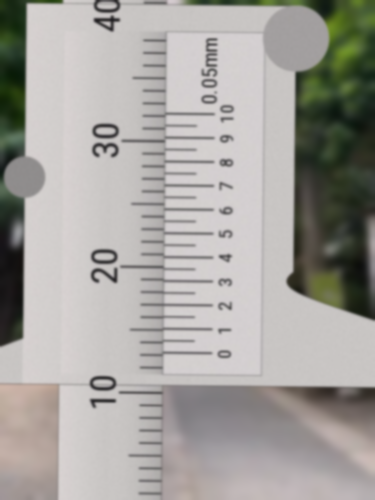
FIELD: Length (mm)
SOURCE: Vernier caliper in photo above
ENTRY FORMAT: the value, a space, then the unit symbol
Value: 13.2 mm
